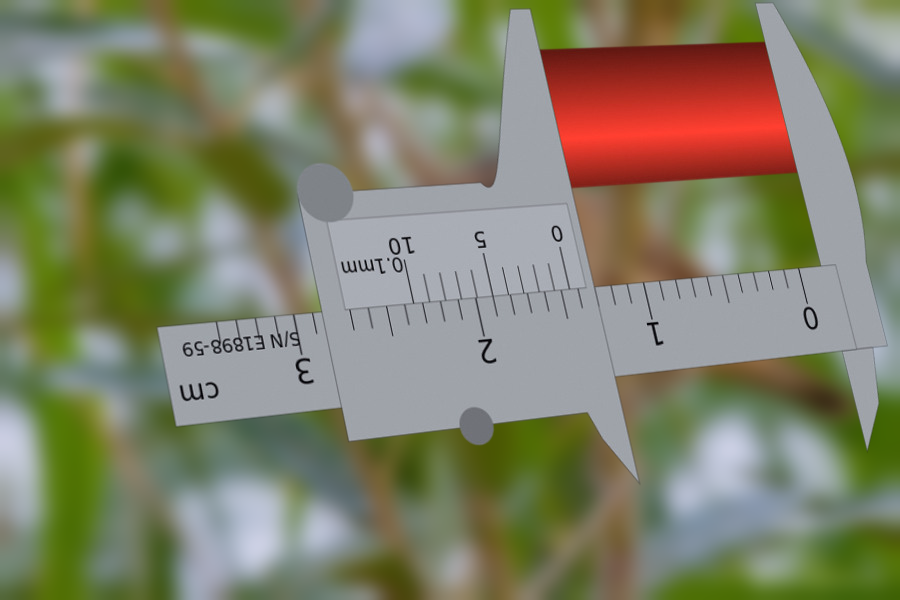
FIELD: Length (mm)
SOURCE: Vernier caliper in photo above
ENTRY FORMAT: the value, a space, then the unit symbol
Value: 14.5 mm
